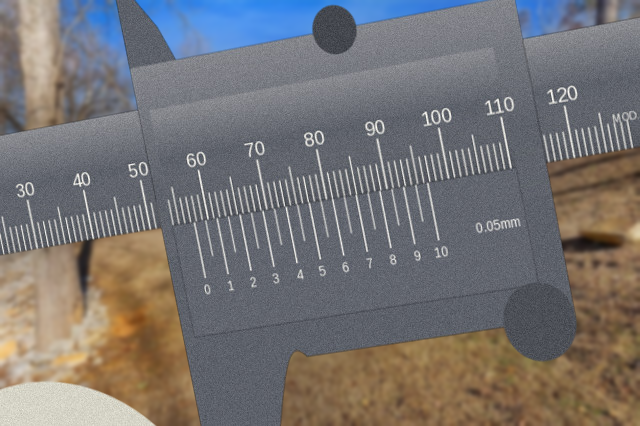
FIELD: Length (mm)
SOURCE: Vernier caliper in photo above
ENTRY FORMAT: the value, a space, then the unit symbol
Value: 57.6 mm
